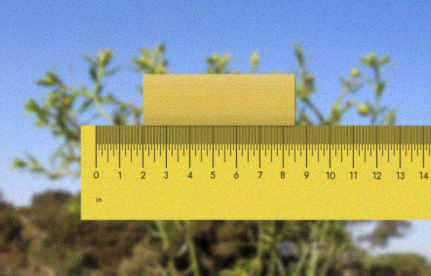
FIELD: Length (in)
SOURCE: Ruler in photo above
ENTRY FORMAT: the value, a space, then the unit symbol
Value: 6.5 in
